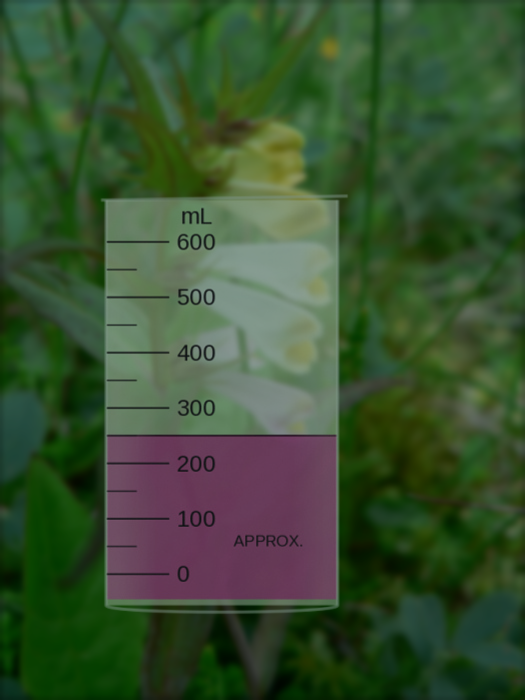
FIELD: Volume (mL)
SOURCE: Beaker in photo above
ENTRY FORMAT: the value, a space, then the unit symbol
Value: 250 mL
